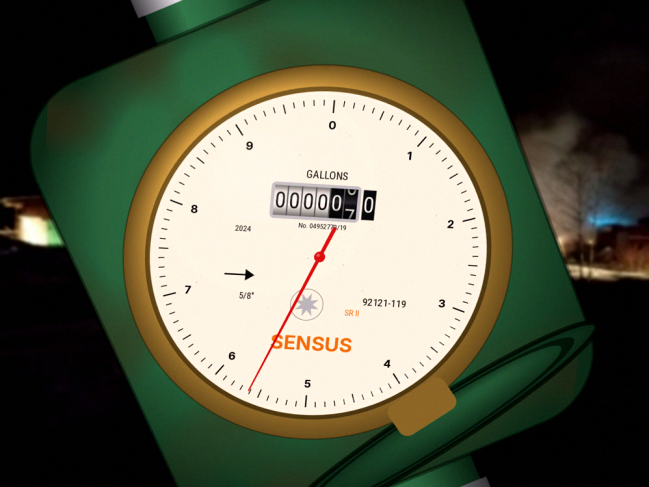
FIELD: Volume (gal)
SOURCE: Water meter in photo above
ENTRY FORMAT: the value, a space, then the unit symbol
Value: 65.6 gal
